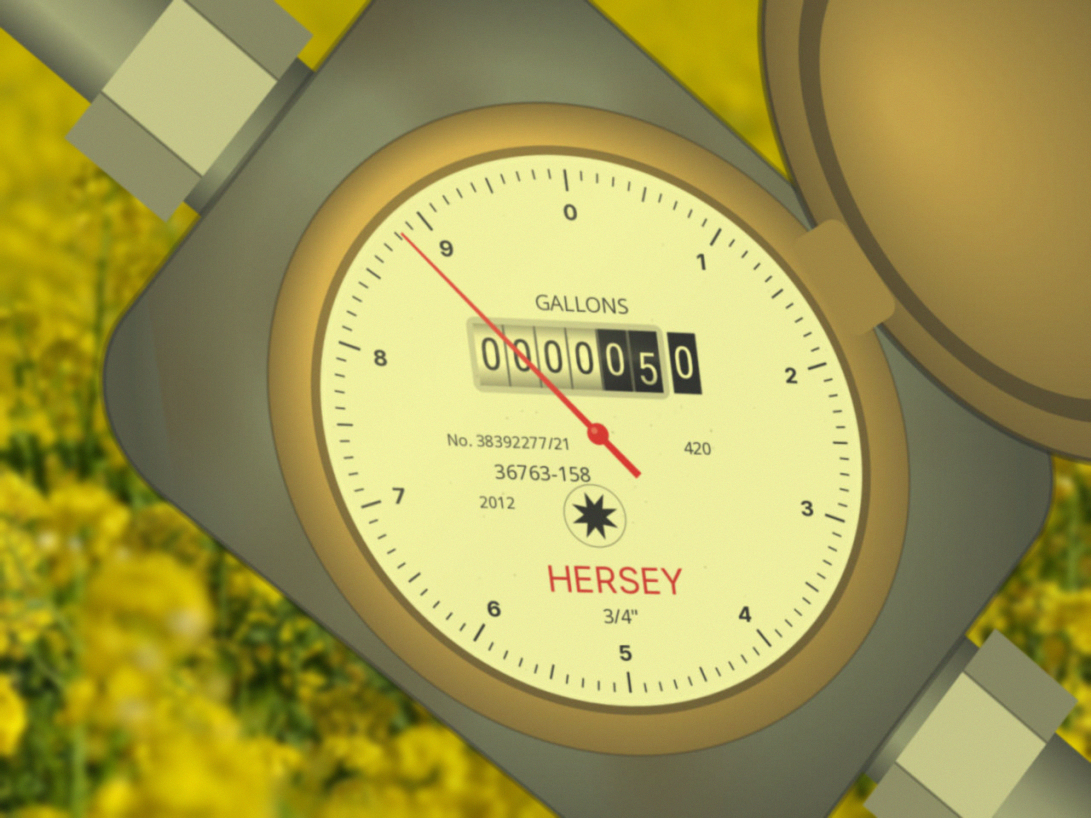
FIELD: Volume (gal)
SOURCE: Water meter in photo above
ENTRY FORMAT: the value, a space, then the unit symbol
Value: 48.8 gal
